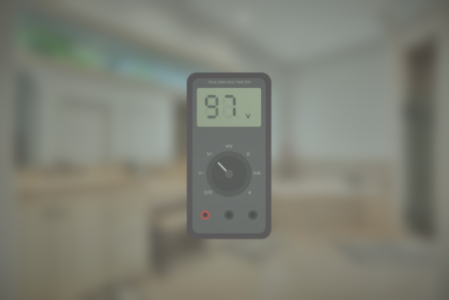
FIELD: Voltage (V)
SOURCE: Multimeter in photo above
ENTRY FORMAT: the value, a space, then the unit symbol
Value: 97 V
